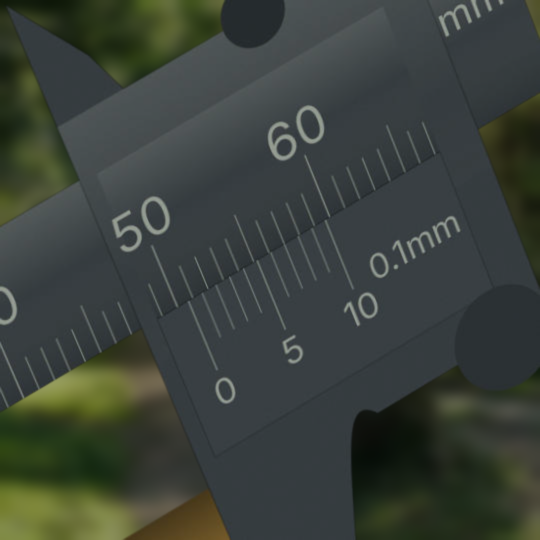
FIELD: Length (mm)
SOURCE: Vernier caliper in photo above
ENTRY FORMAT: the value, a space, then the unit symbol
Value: 50.7 mm
